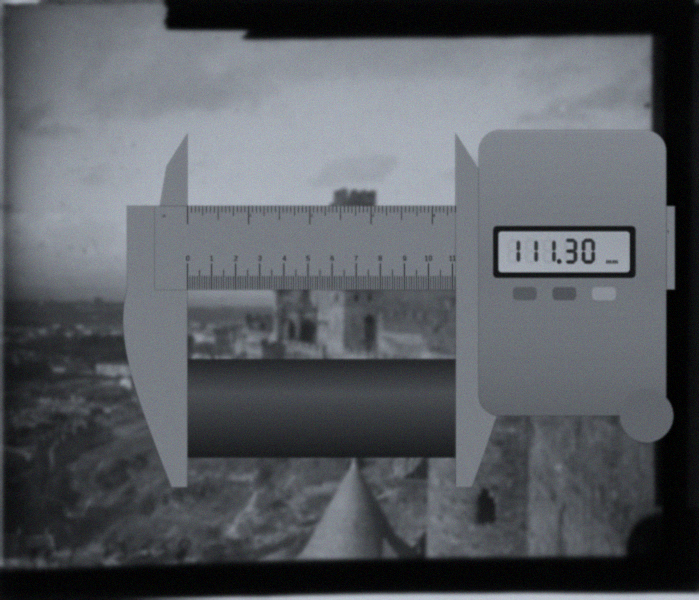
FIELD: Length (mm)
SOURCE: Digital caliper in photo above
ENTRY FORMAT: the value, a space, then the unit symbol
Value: 111.30 mm
